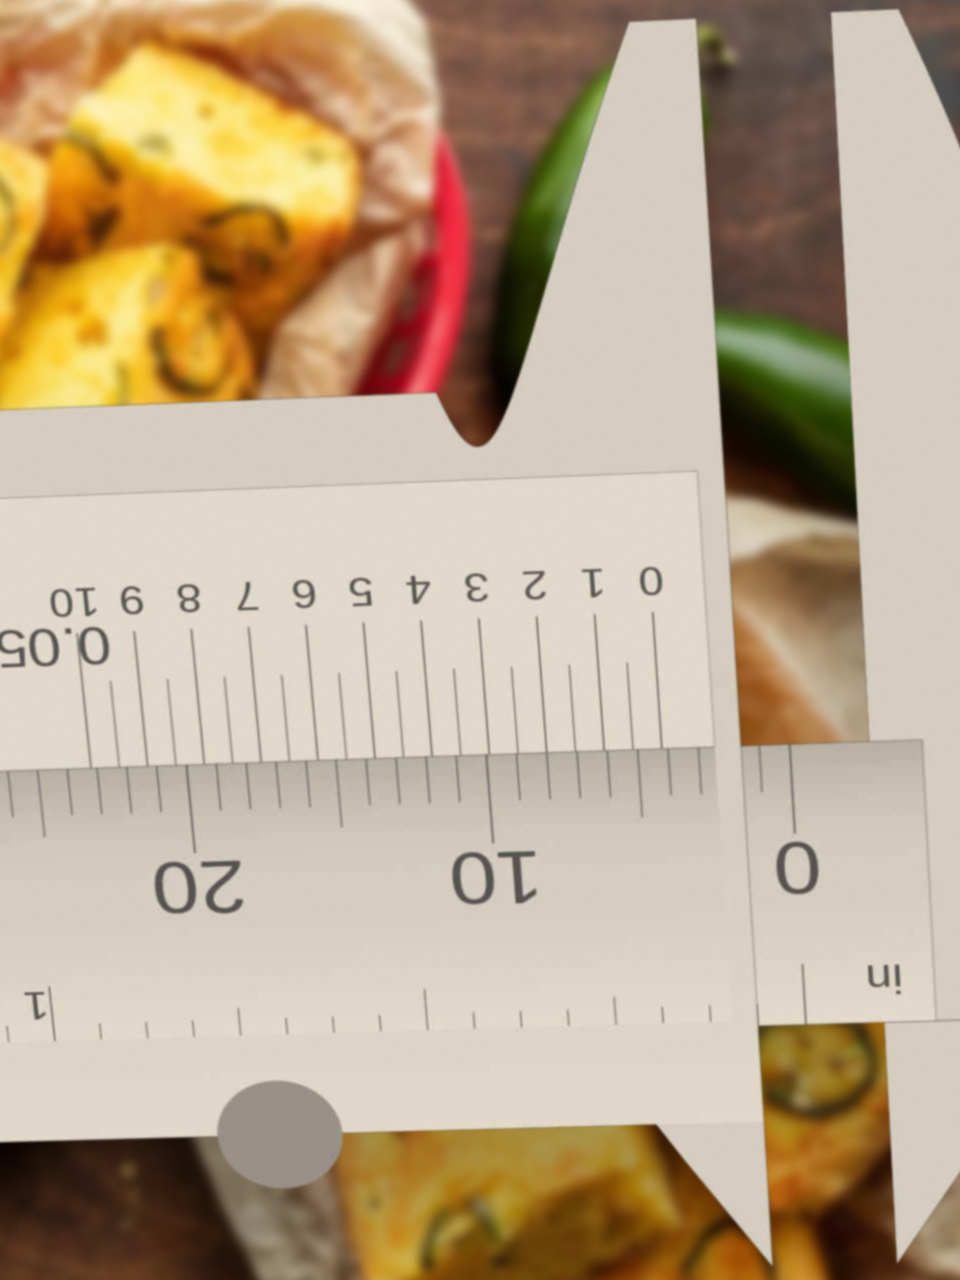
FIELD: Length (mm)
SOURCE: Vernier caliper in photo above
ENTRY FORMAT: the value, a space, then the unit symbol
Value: 4.2 mm
